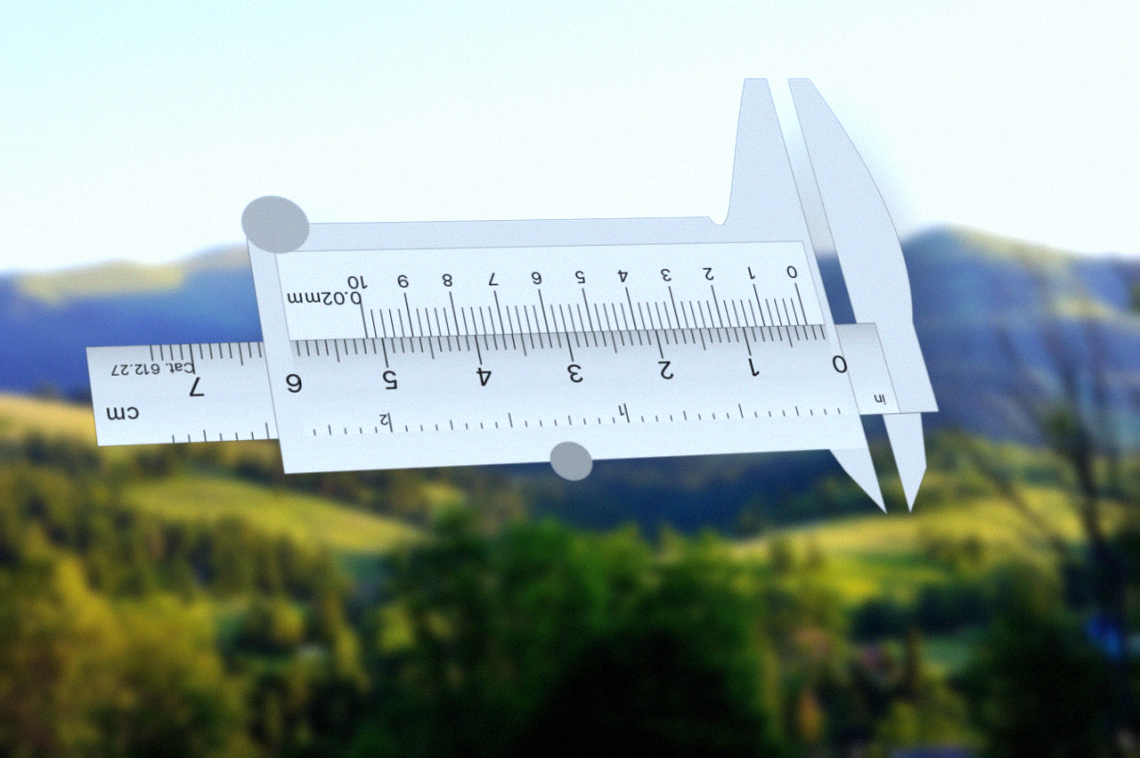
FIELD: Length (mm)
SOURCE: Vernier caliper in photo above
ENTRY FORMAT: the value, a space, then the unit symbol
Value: 2.6 mm
